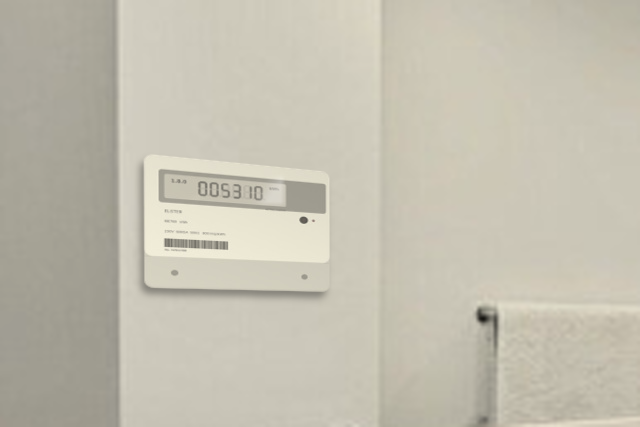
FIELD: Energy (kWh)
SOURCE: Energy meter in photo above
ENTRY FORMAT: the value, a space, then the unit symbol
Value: 5310 kWh
